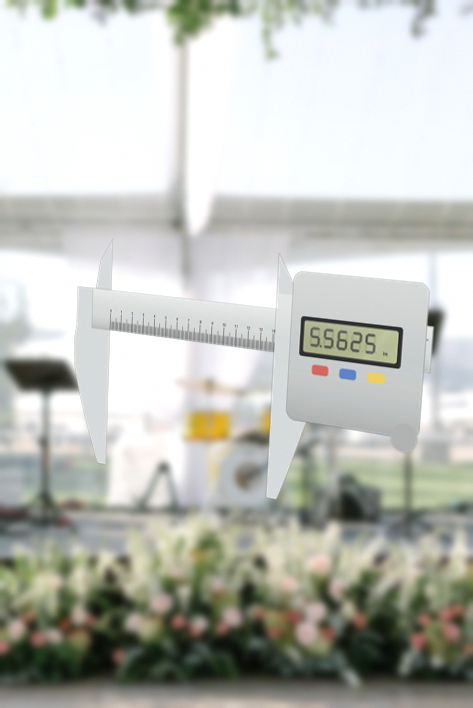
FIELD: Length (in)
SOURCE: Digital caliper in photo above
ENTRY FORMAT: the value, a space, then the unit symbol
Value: 5.5625 in
